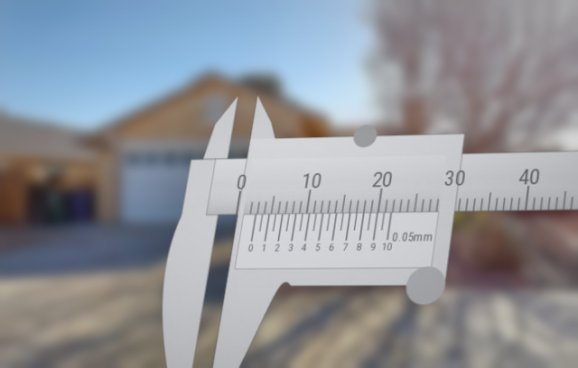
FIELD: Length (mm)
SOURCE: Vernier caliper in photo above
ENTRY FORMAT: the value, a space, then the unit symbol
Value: 2.8 mm
